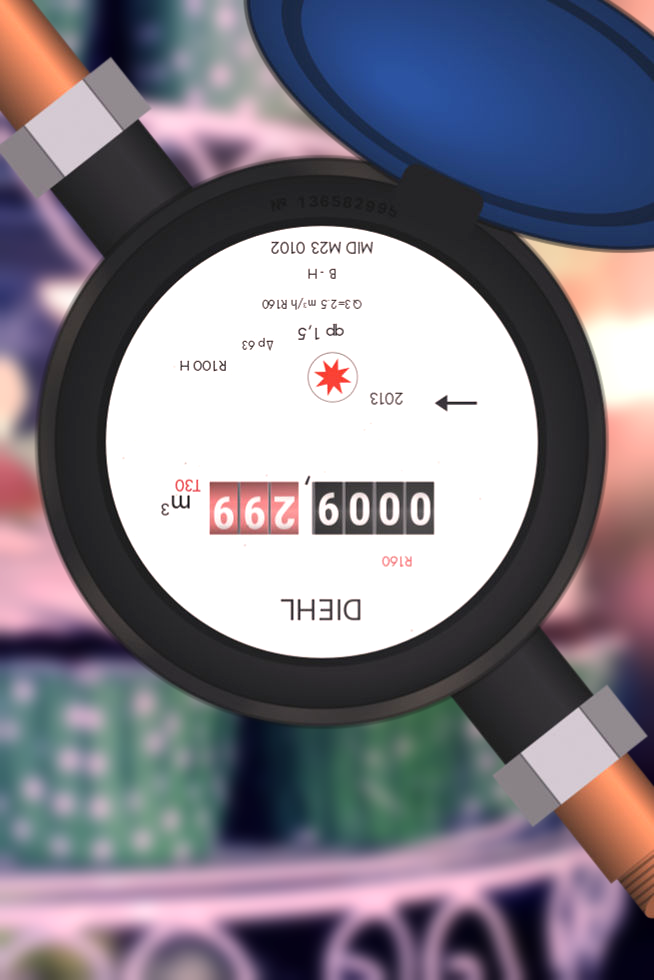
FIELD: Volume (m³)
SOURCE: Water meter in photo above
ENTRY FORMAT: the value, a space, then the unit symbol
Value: 9.299 m³
